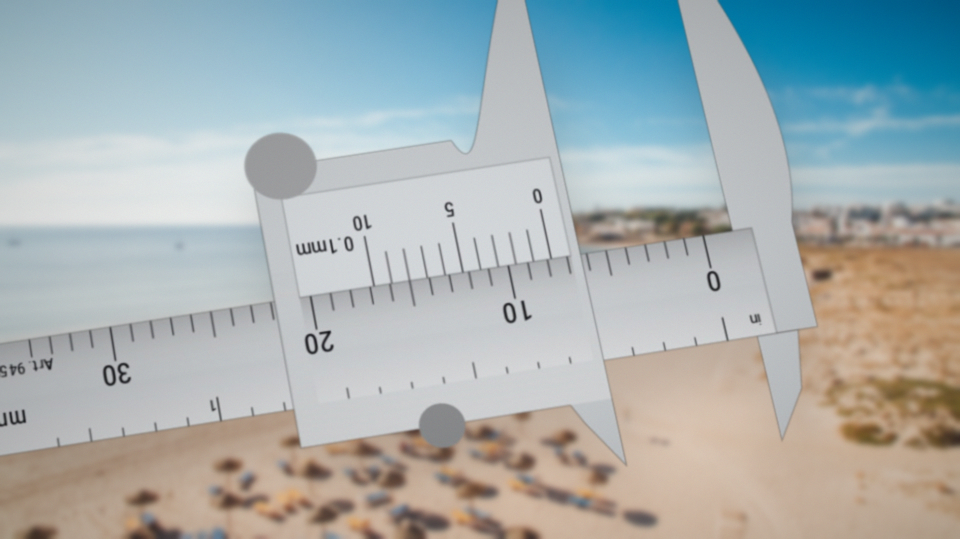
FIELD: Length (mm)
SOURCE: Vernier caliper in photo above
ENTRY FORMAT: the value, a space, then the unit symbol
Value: 7.8 mm
